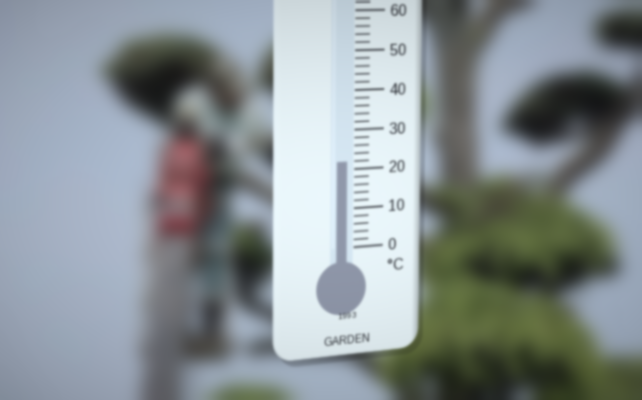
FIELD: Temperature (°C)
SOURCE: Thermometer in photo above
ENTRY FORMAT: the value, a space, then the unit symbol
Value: 22 °C
